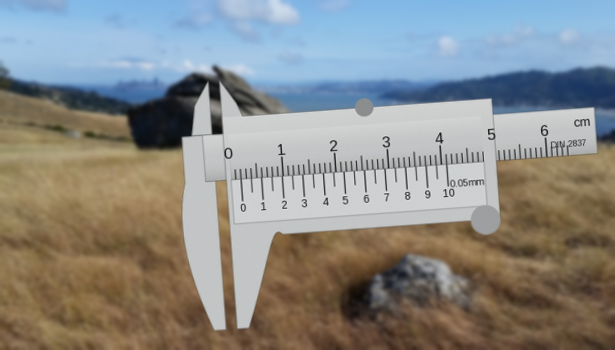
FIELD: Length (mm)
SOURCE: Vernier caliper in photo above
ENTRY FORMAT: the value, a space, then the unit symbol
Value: 2.0 mm
